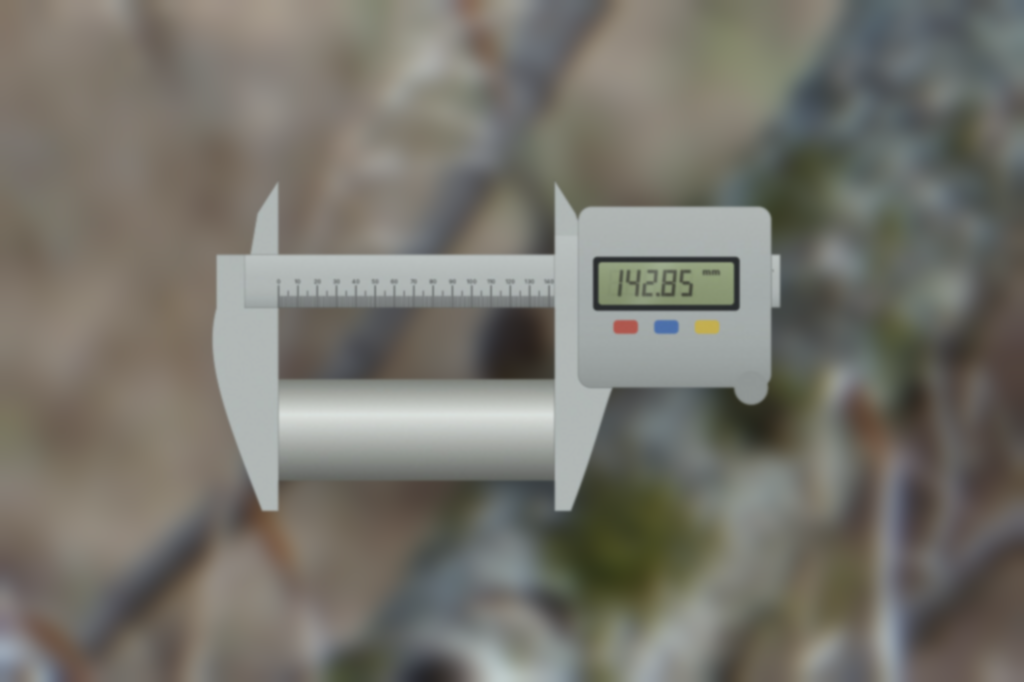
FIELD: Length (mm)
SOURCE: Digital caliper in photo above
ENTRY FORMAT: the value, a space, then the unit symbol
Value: 142.85 mm
